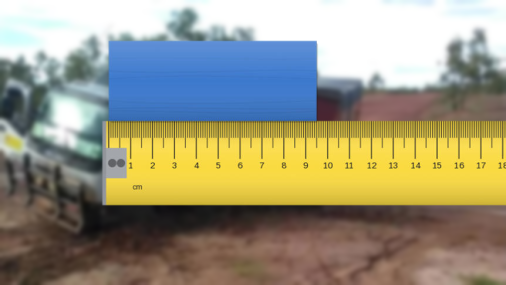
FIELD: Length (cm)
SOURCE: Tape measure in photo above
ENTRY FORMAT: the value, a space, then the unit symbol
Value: 9.5 cm
